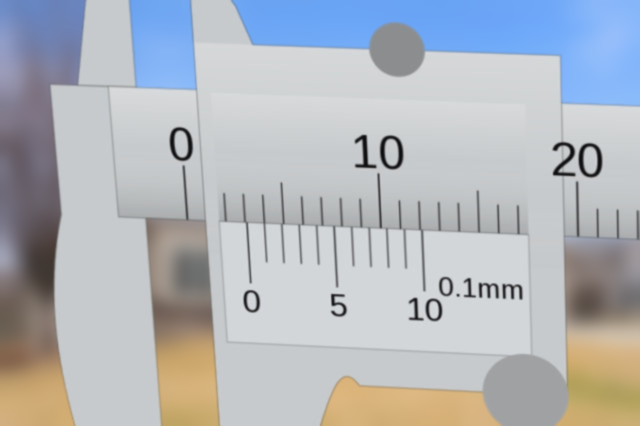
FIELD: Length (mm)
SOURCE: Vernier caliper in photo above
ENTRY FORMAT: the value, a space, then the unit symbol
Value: 3.1 mm
